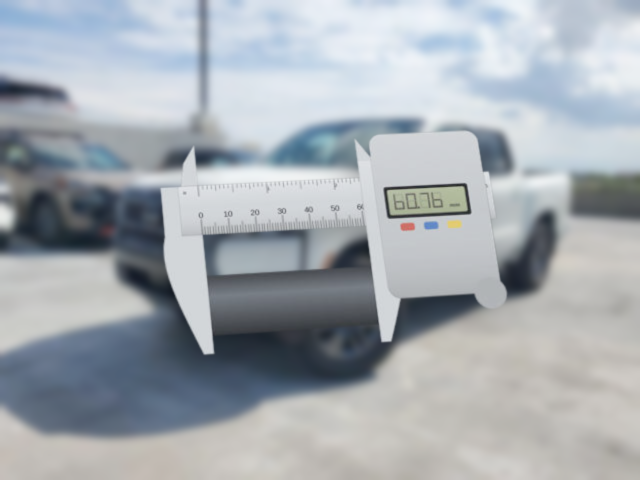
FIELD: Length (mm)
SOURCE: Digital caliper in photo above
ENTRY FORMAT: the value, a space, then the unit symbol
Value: 60.76 mm
